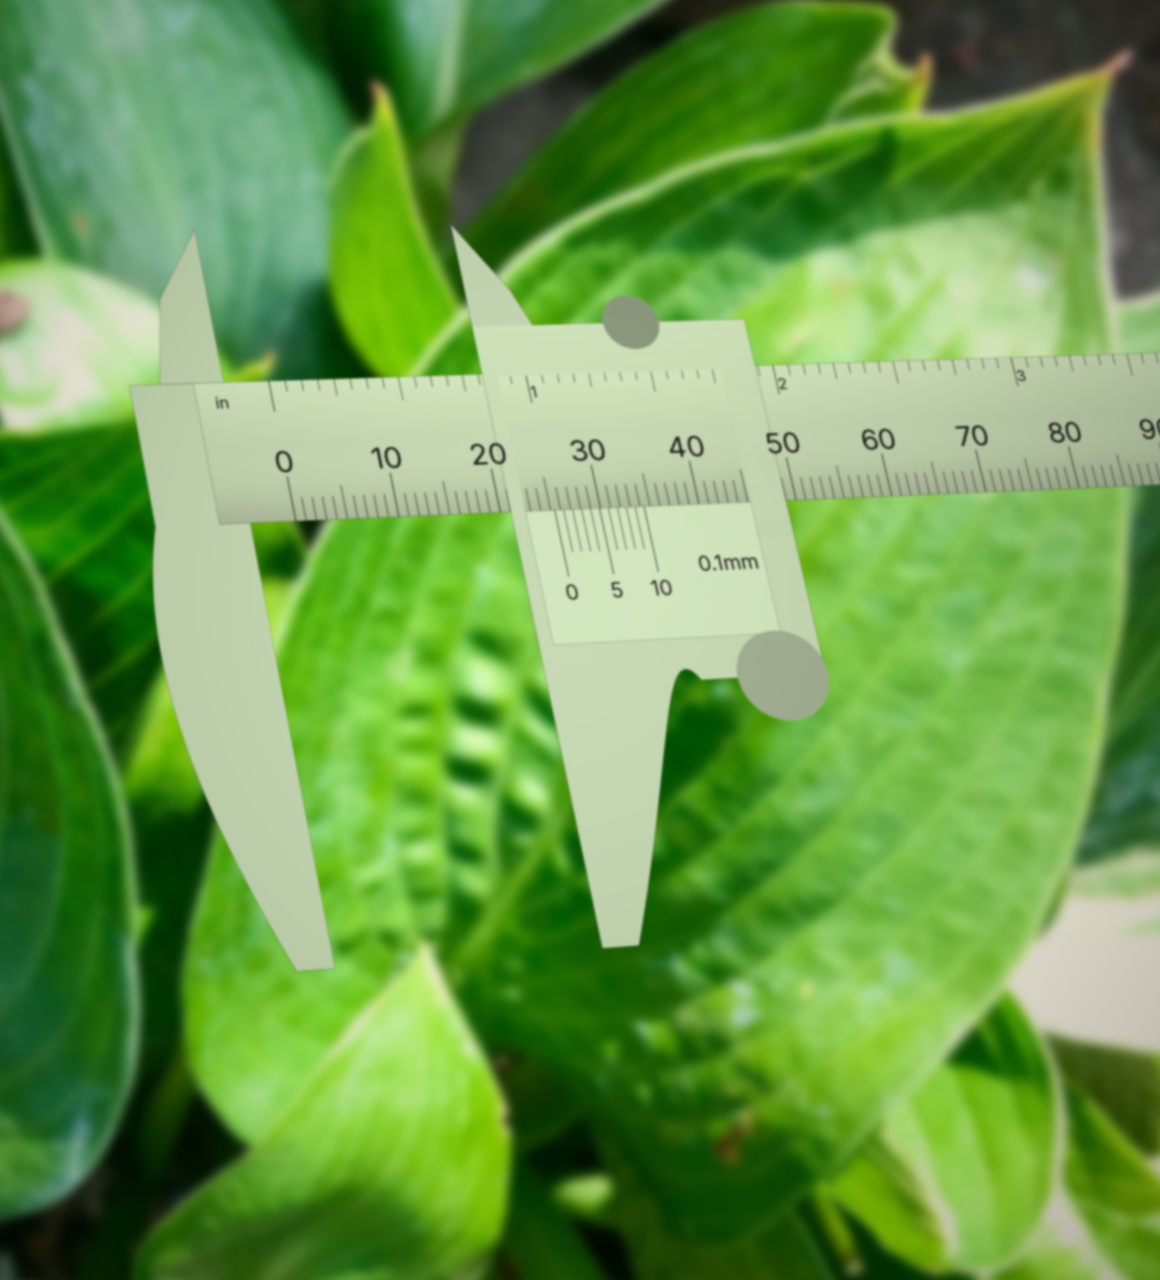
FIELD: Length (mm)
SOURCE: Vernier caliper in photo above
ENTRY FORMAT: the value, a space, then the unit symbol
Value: 25.4 mm
